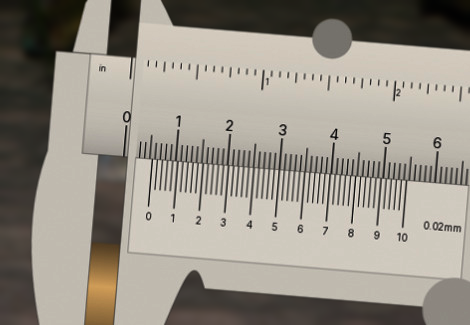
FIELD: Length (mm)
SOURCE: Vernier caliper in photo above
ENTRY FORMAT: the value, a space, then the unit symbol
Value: 5.5 mm
